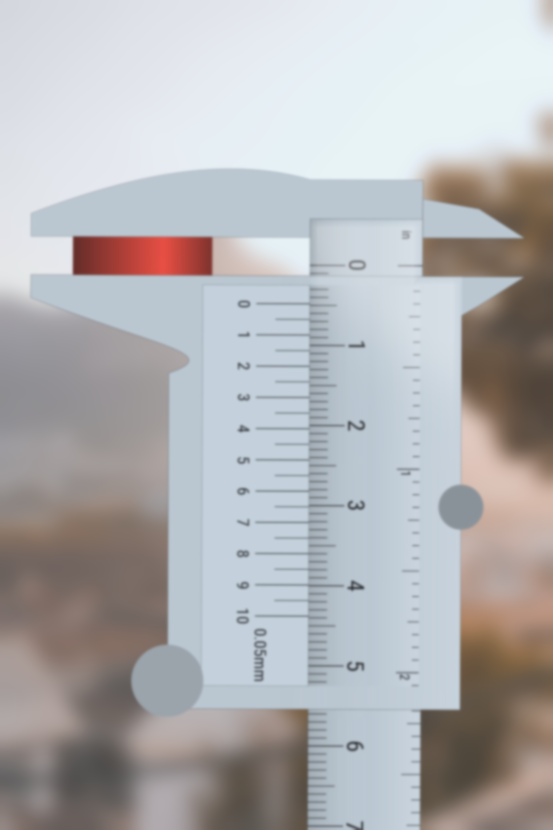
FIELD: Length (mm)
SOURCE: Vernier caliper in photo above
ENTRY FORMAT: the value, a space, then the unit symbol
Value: 4.8 mm
